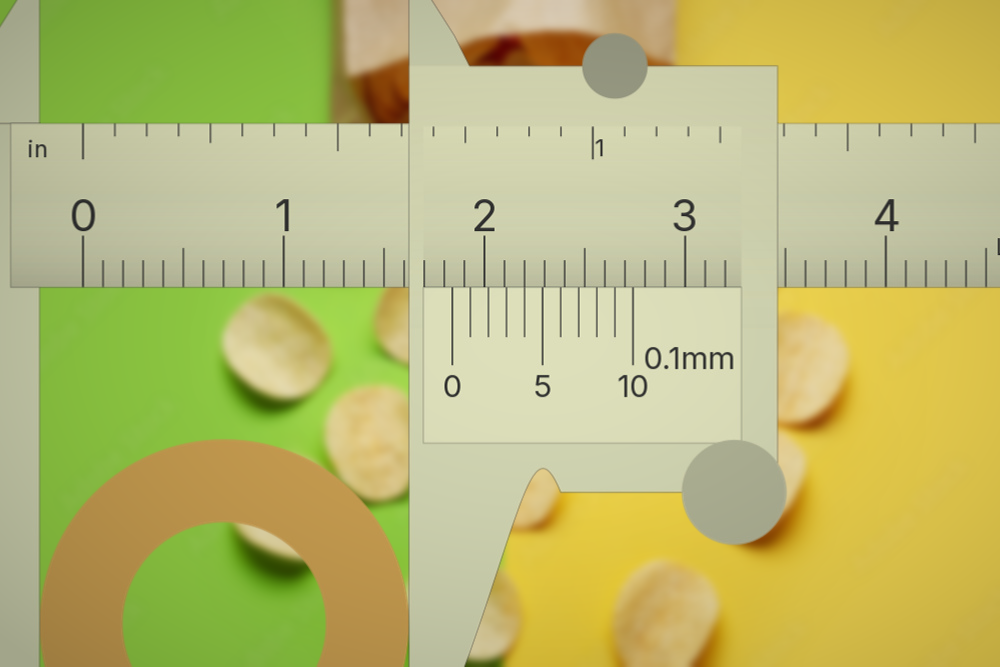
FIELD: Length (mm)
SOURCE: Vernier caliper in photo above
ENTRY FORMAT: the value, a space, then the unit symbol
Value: 18.4 mm
